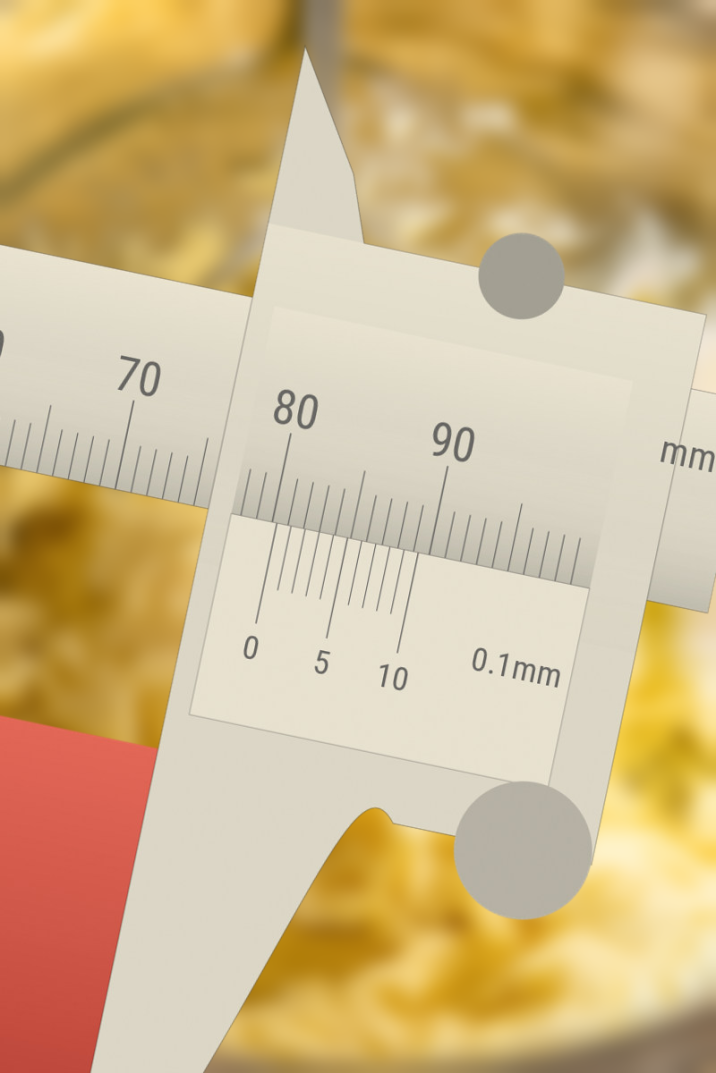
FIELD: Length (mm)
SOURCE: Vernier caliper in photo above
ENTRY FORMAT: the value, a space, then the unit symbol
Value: 80.3 mm
